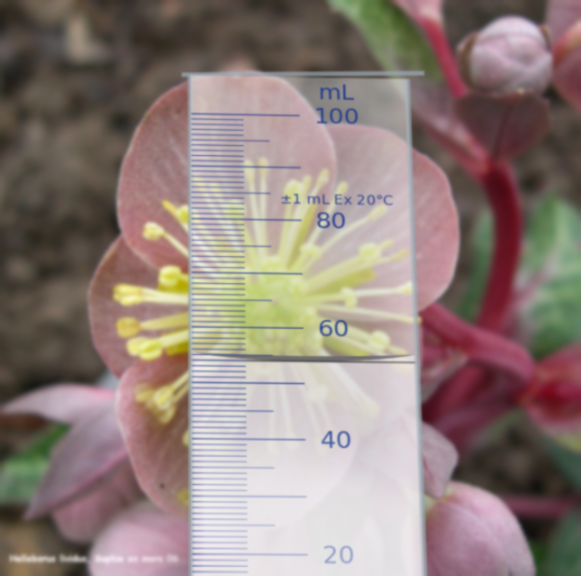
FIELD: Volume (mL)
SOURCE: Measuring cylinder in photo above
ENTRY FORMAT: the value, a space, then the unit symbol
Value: 54 mL
